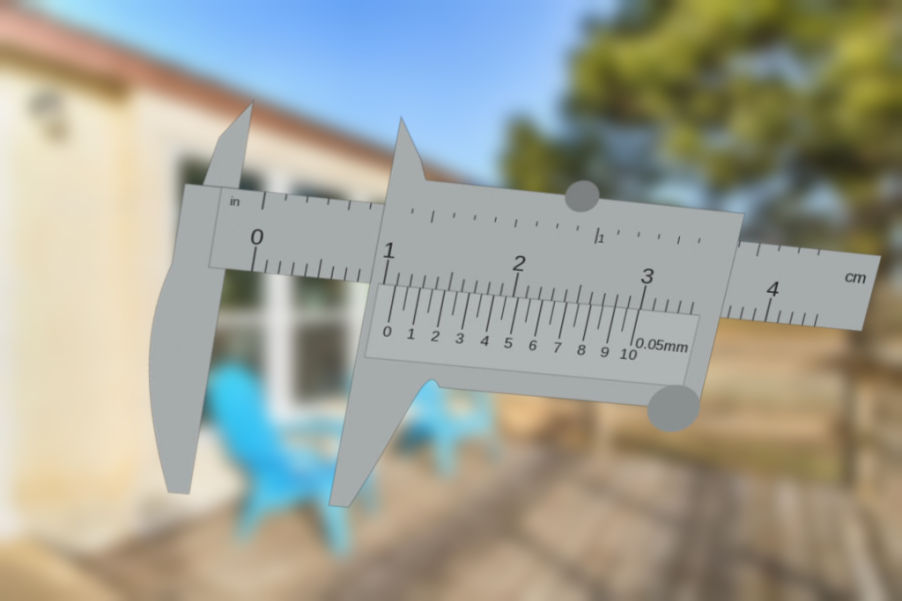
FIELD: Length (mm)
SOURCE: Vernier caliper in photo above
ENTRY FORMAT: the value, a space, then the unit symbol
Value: 10.9 mm
